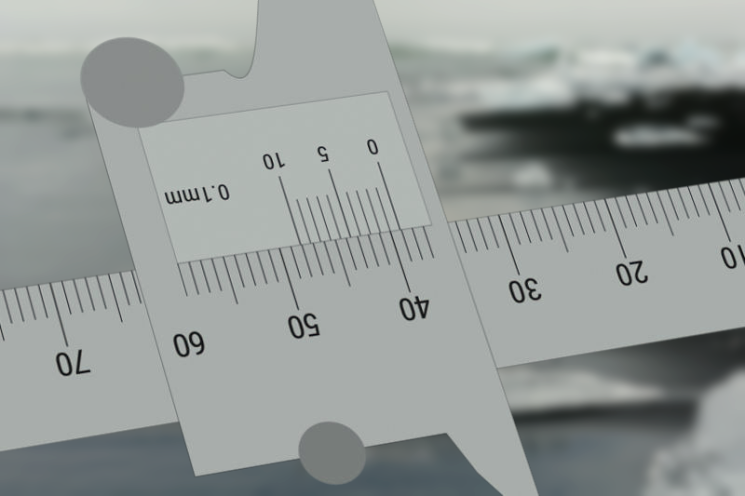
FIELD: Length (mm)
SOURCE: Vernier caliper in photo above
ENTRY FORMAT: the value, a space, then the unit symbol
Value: 39.1 mm
